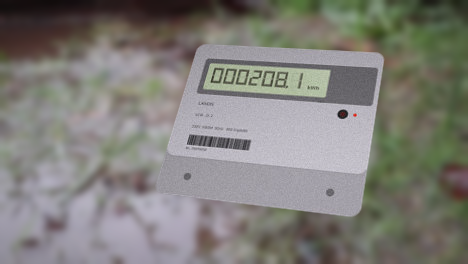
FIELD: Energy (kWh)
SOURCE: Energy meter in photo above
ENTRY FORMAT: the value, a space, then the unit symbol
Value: 208.1 kWh
